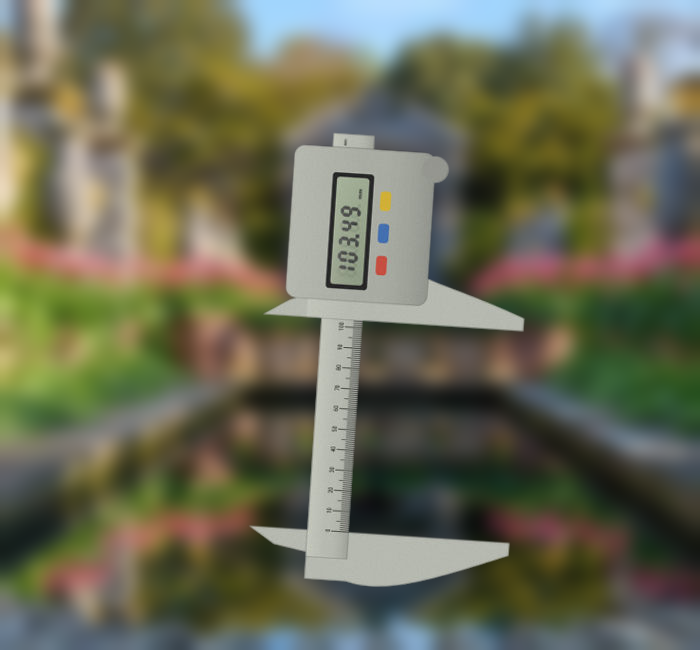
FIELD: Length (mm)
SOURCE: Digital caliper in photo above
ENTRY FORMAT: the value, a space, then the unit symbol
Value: 103.49 mm
